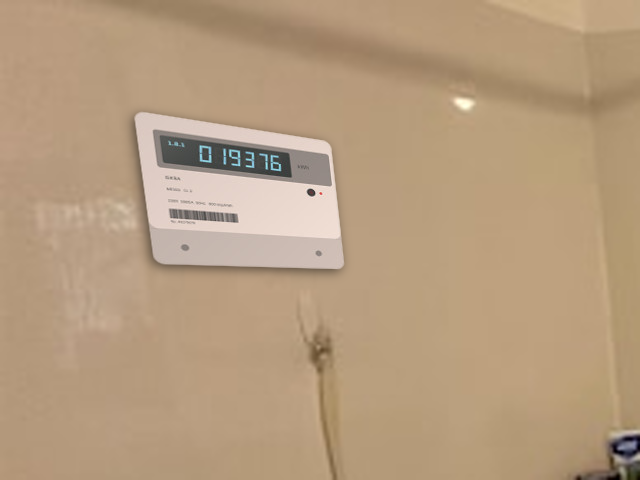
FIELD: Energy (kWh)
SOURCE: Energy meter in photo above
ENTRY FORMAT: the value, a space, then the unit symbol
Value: 19376 kWh
